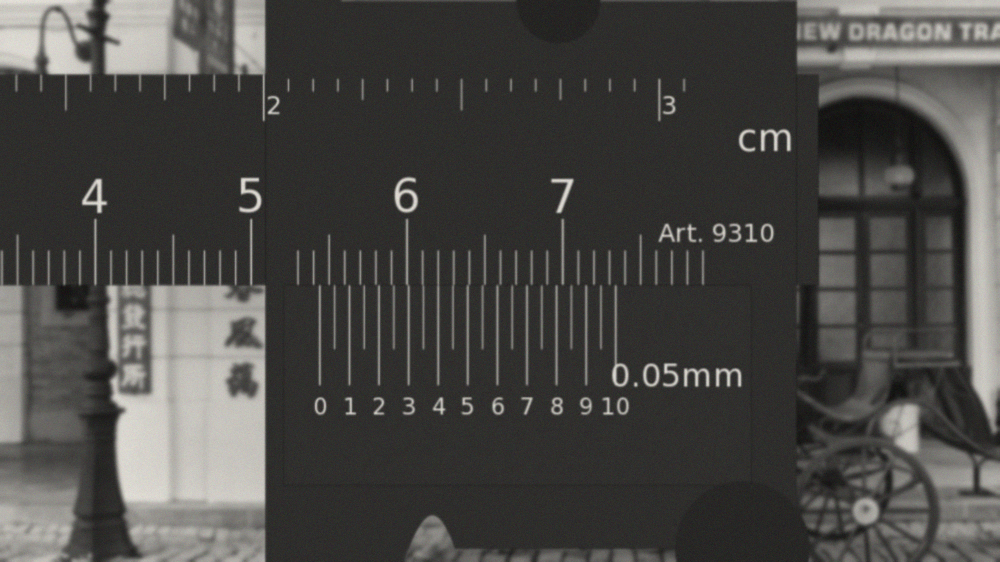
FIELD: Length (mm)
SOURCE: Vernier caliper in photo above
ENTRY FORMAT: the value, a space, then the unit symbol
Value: 54.4 mm
